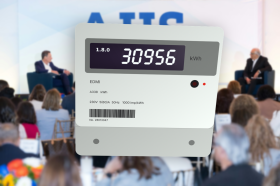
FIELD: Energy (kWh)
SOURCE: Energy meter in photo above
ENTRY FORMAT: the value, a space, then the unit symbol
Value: 30956 kWh
